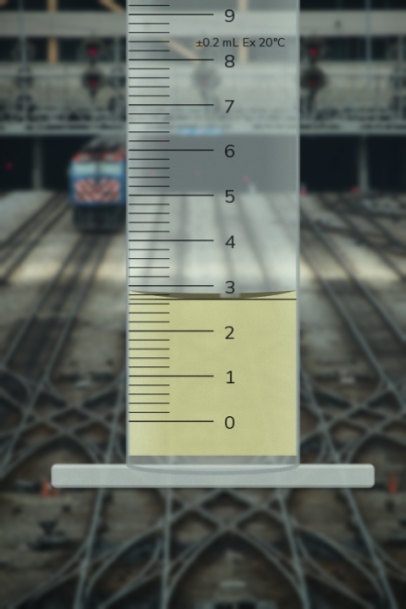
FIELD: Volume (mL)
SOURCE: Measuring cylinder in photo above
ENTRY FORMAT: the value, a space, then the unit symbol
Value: 2.7 mL
